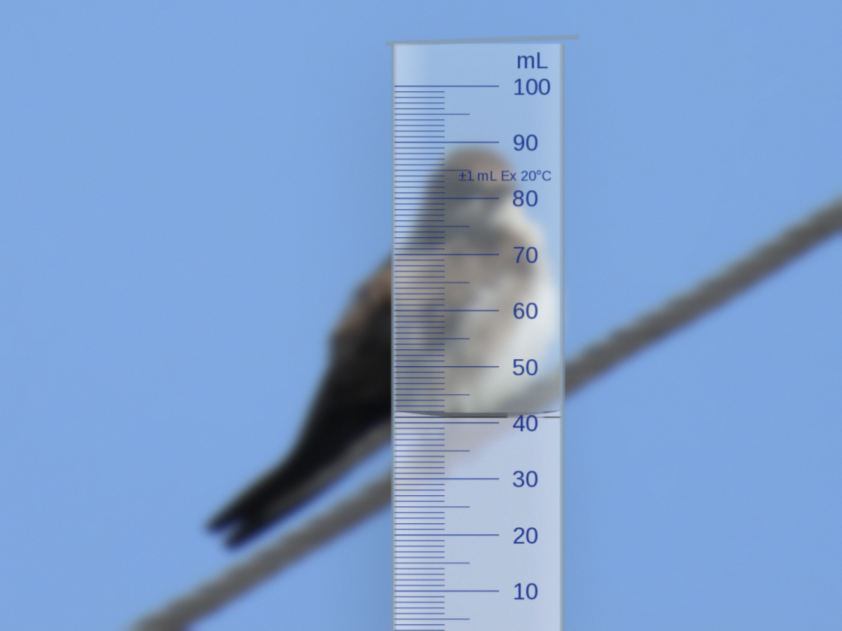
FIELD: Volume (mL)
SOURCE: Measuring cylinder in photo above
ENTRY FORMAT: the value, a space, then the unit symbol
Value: 41 mL
